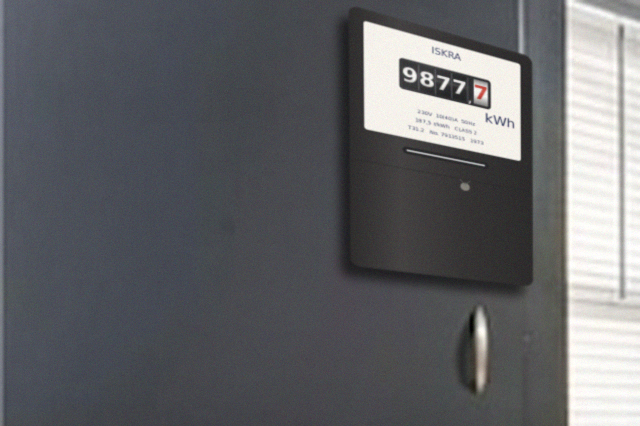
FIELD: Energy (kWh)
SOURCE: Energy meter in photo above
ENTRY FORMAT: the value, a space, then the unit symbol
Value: 9877.7 kWh
